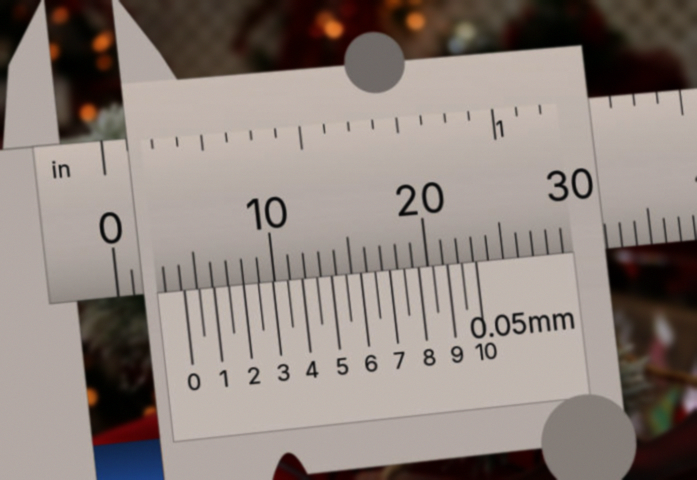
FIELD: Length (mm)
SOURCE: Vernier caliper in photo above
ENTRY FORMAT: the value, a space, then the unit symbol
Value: 4.2 mm
